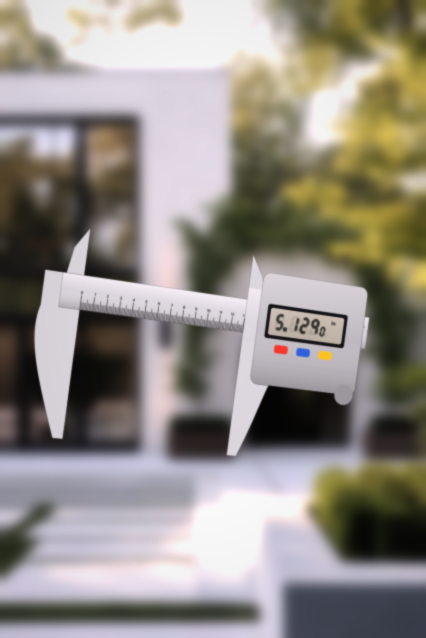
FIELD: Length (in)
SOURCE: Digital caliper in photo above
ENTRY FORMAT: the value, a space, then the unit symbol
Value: 5.1290 in
